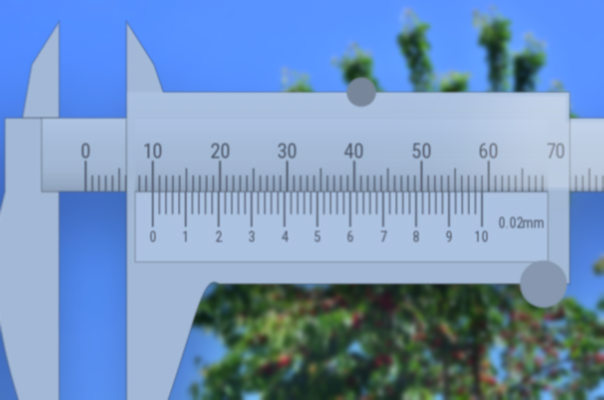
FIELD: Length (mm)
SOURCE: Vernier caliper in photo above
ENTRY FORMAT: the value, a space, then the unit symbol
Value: 10.0 mm
